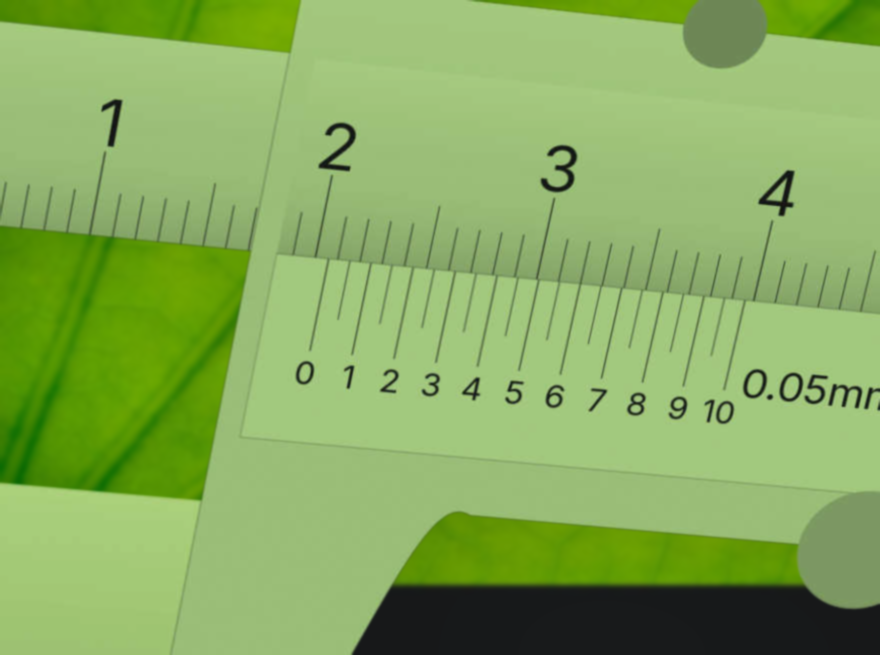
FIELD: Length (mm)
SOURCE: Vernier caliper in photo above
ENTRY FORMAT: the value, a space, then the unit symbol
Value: 20.6 mm
